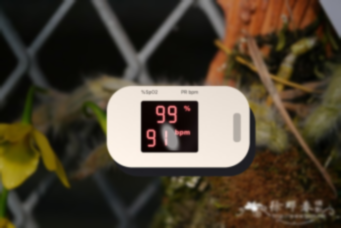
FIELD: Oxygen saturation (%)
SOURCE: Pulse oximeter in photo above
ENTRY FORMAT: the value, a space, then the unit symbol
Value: 99 %
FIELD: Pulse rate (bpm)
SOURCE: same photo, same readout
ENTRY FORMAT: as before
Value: 91 bpm
